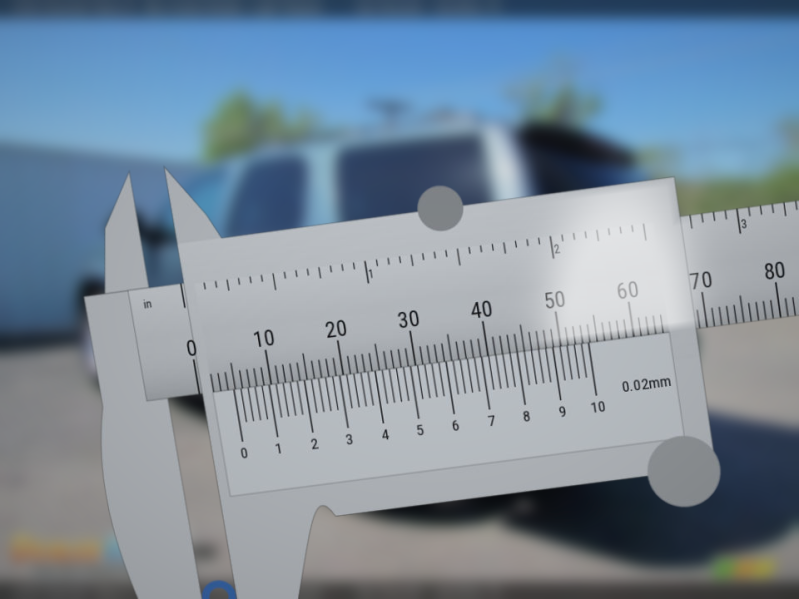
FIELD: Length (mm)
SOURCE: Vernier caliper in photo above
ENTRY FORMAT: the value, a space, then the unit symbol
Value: 4.8 mm
